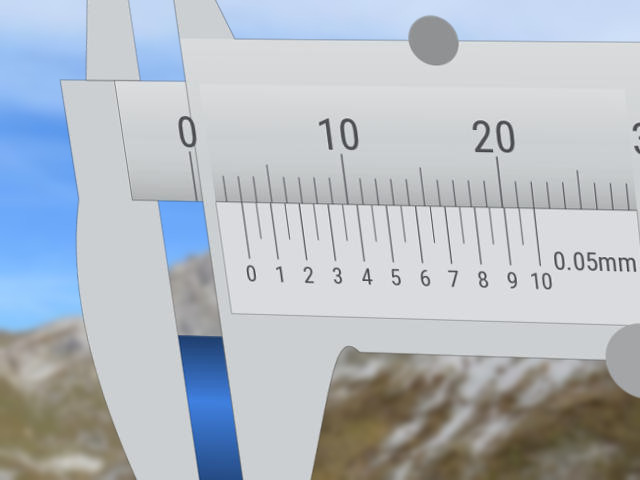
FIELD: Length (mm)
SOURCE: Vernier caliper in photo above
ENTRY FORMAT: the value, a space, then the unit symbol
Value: 3.0 mm
